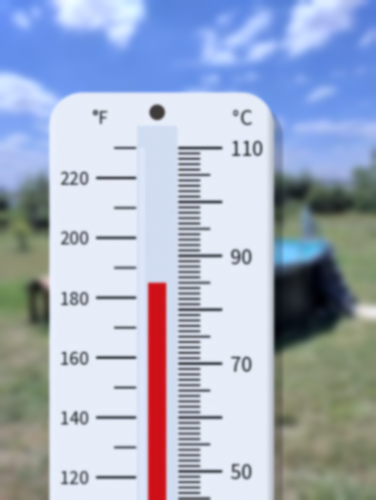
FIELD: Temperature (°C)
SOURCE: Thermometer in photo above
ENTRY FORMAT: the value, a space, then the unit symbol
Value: 85 °C
